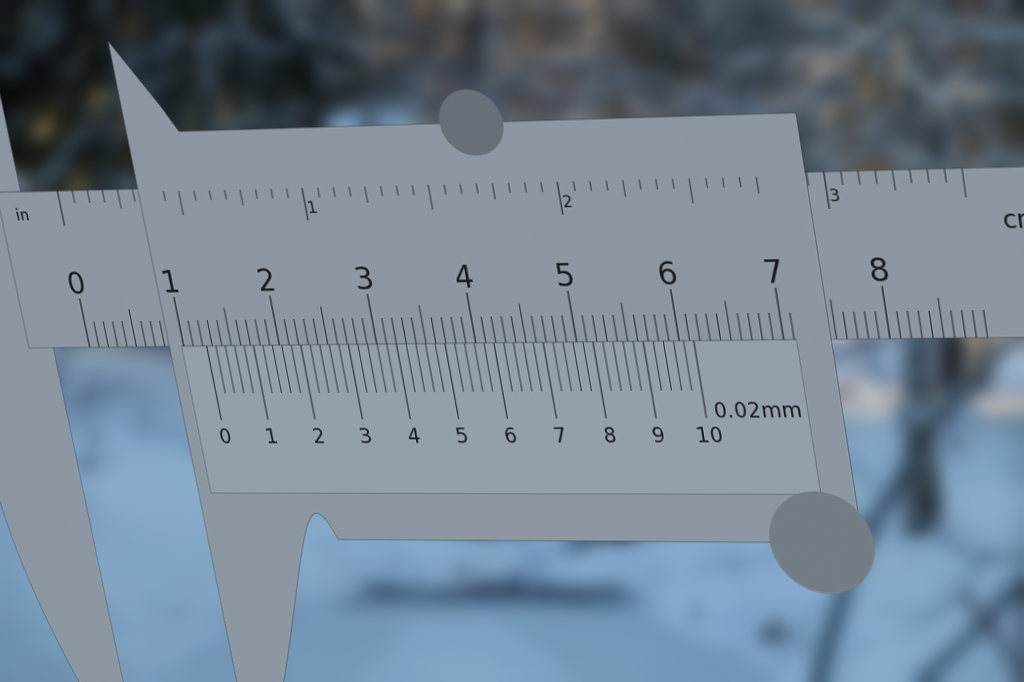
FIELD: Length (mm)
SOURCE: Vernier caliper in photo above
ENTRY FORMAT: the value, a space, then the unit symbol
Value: 12.4 mm
